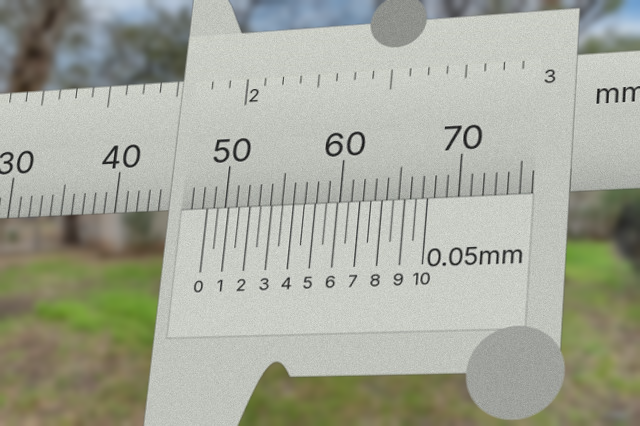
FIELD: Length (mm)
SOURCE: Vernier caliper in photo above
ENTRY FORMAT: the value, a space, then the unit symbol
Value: 48.4 mm
